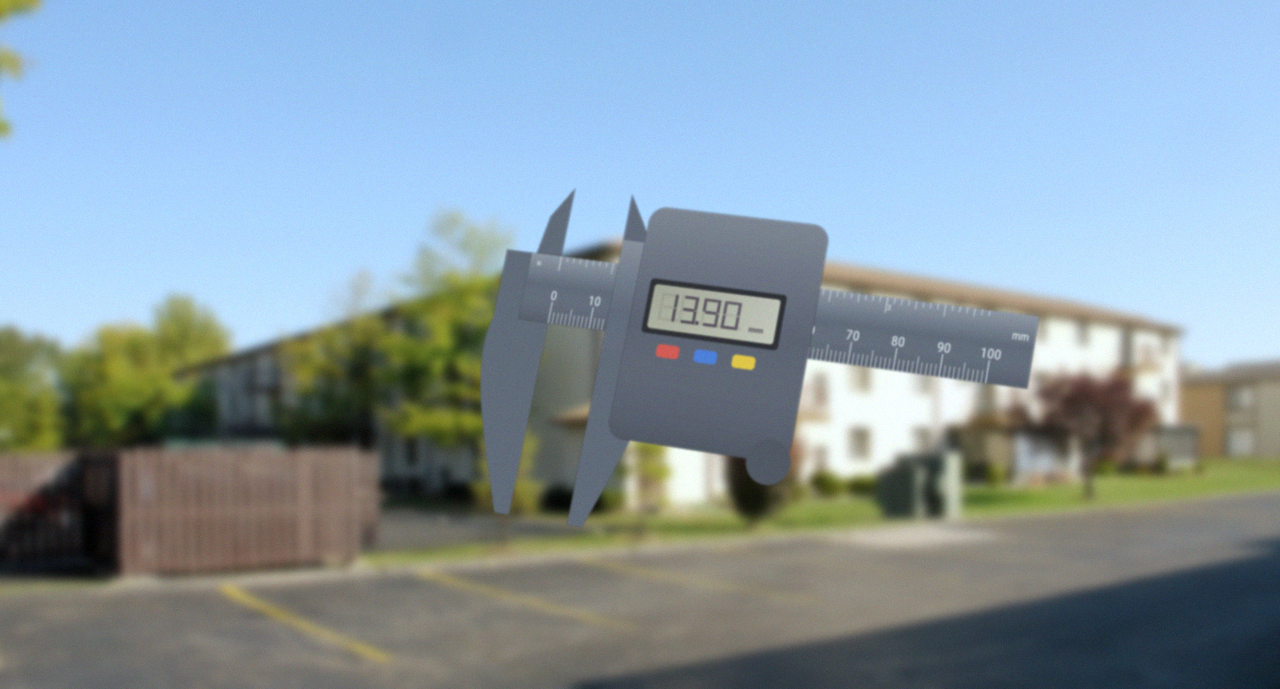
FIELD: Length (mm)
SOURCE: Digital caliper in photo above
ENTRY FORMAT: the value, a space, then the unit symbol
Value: 13.90 mm
